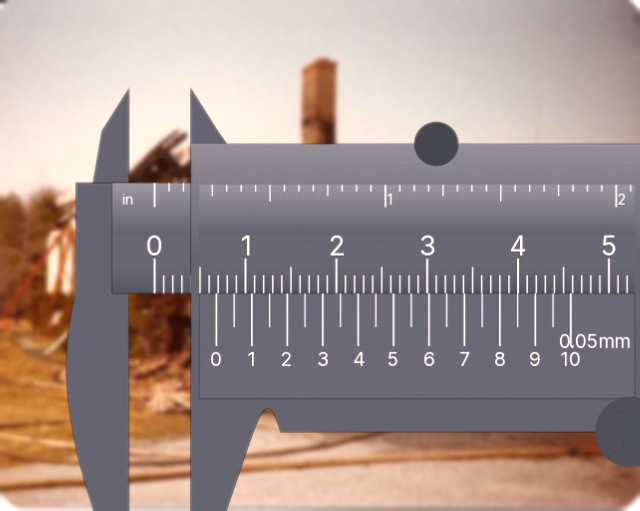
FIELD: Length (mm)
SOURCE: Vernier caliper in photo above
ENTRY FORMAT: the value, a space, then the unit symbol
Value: 6.8 mm
